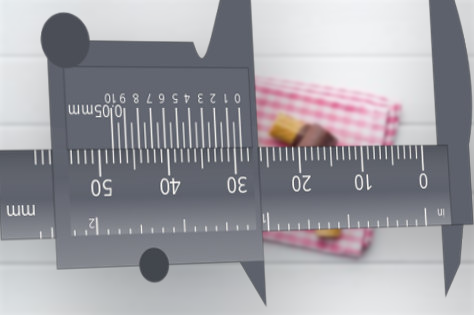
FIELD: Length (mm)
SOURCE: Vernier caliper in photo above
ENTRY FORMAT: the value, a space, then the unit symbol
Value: 29.0 mm
